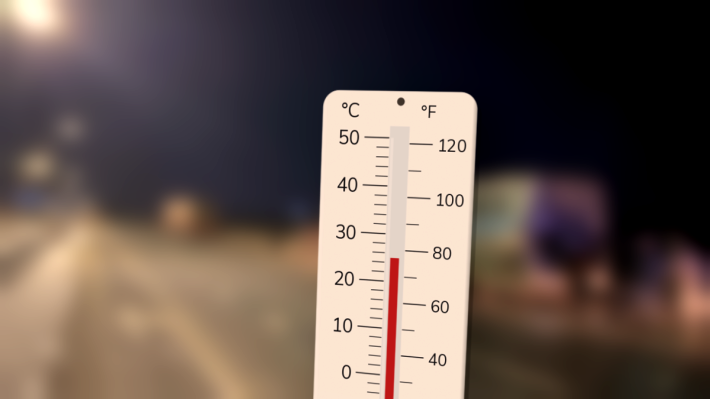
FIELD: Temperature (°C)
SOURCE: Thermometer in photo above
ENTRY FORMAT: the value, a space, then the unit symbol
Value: 25 °C
